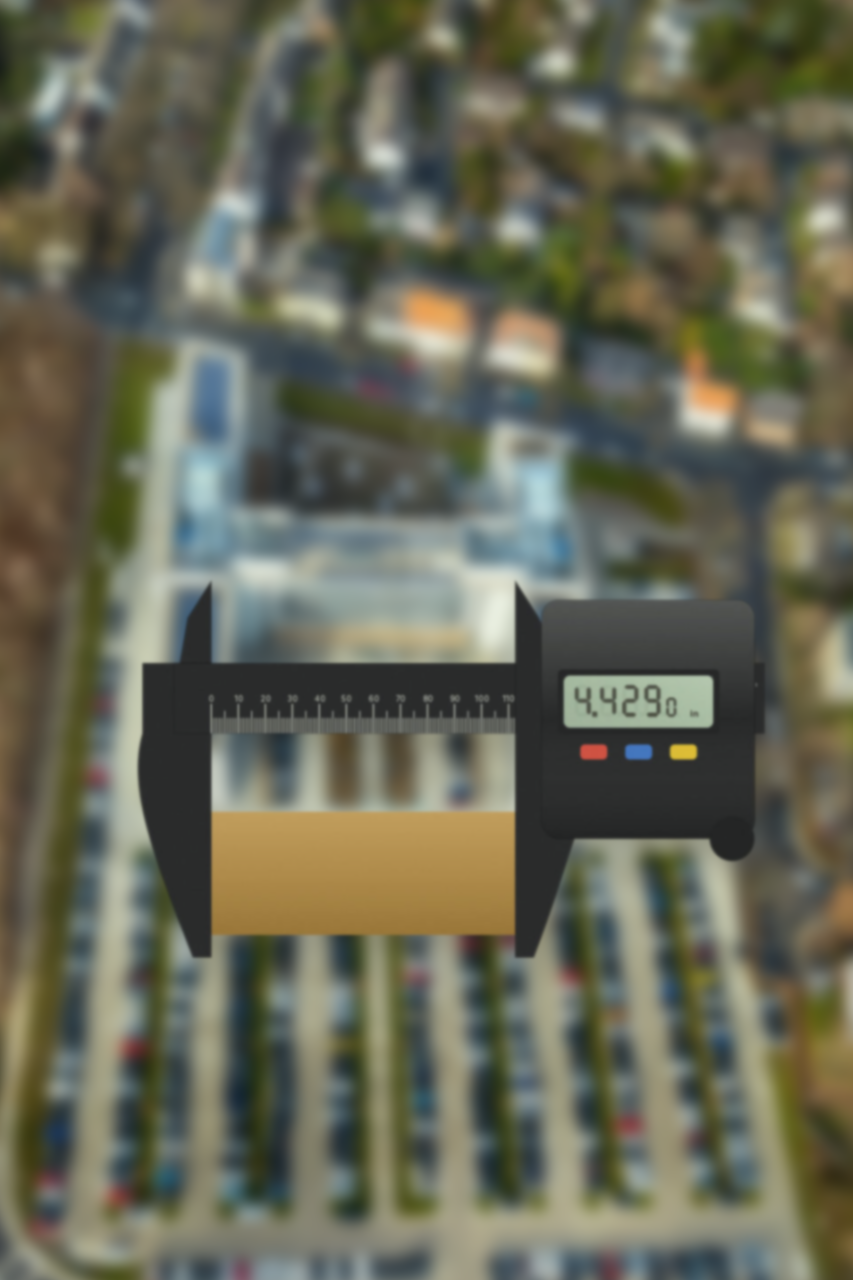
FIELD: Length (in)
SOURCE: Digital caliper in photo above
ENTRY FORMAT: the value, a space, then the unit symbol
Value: 4.4290 in
